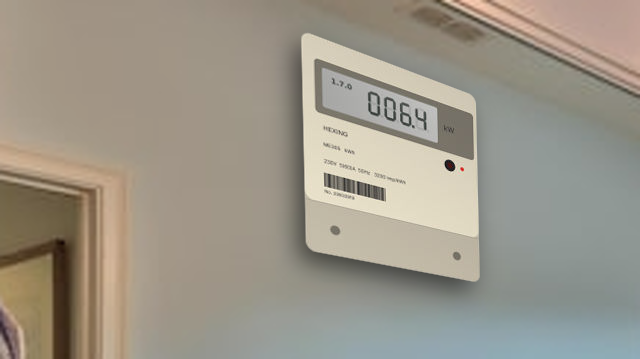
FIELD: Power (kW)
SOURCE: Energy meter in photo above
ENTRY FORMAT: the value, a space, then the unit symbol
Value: 6.4 kW
